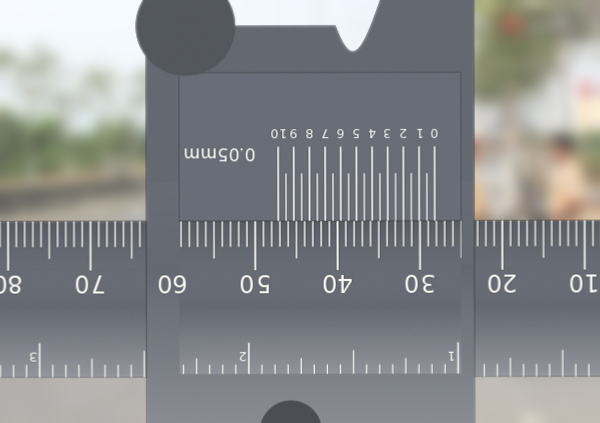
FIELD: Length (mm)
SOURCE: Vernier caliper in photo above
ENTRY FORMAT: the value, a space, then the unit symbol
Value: 28.2 mm
